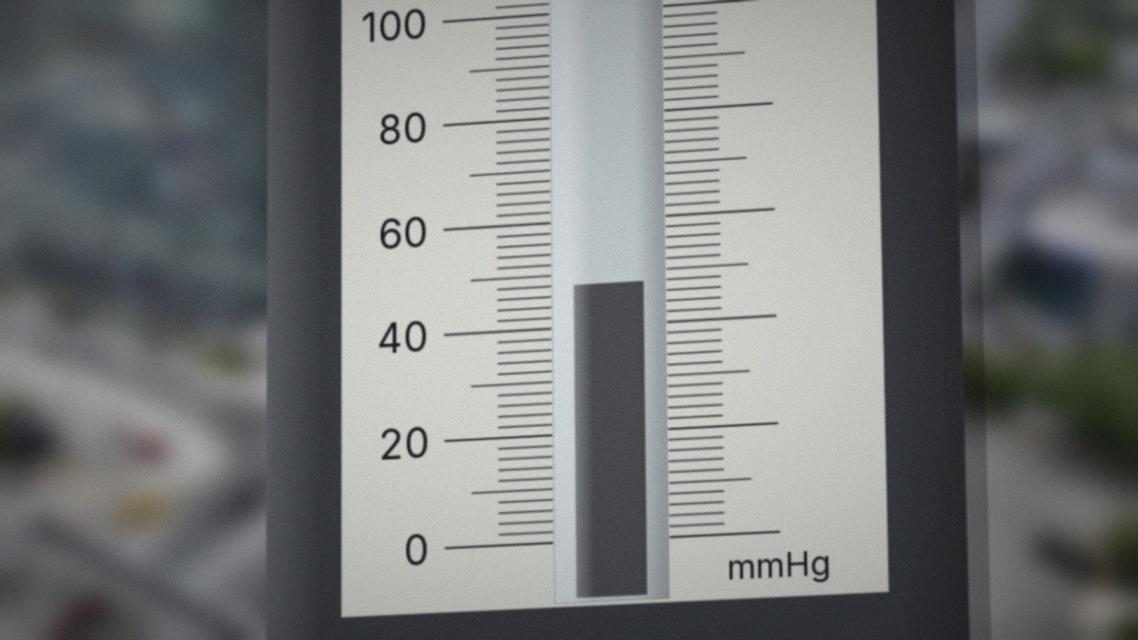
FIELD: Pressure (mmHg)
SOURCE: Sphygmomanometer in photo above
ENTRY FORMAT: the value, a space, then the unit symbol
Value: 48 mmHg
